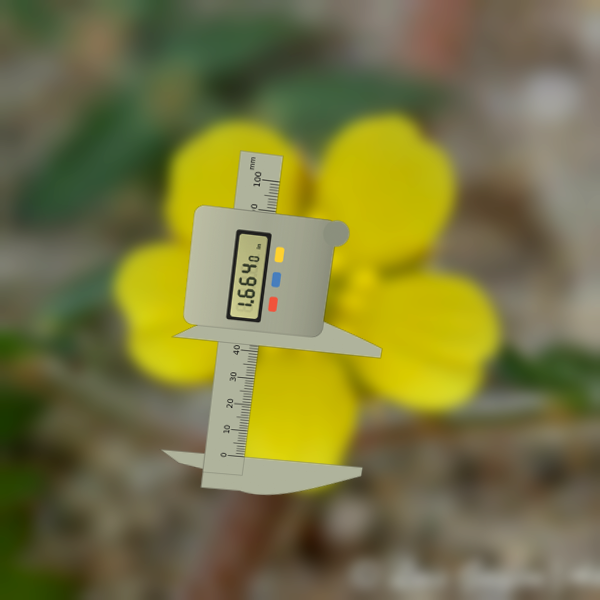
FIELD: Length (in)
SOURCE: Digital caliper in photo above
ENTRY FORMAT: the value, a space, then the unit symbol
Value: 1.6640 in
